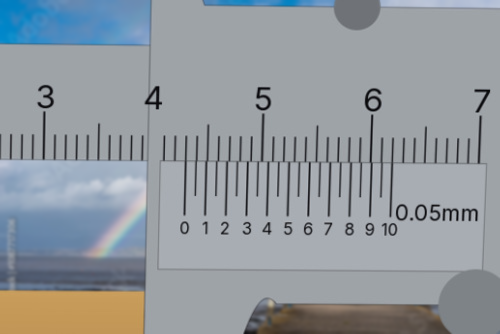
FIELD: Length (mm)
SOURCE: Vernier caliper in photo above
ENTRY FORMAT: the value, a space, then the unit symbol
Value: 43.0 mm
